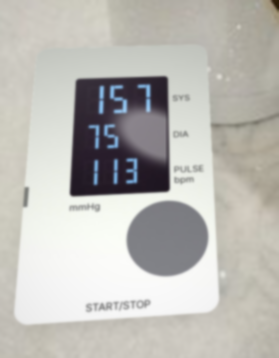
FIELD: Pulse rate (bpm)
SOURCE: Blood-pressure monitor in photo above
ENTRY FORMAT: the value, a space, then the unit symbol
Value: 113 bpm
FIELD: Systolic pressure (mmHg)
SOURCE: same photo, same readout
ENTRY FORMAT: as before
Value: 157 mmHg
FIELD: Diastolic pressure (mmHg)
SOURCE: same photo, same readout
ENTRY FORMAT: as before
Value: 75 mmHg
